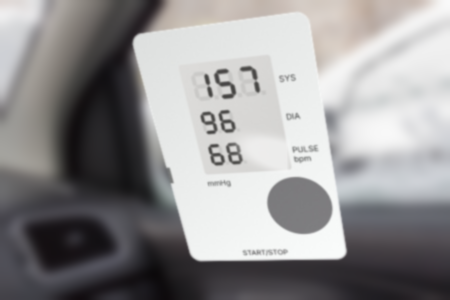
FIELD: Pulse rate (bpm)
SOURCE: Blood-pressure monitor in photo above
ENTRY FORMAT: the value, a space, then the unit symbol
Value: 68 bpm
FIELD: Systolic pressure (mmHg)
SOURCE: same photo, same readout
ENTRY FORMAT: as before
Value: 157 mmHg
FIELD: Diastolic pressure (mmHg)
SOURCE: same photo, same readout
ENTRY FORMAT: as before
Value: 96 mmHg
